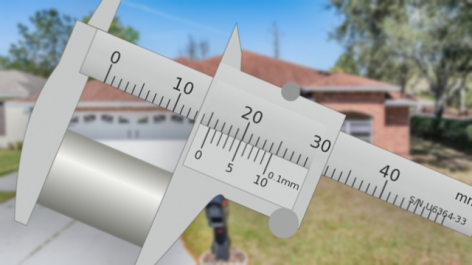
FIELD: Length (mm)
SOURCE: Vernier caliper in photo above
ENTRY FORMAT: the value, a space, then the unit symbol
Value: 15.4 mm
